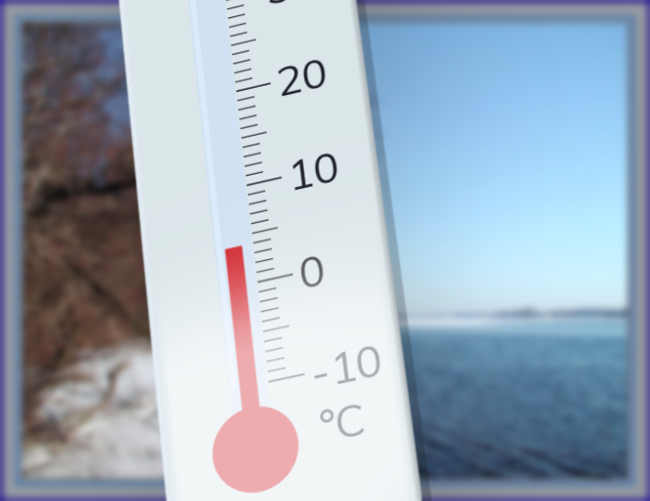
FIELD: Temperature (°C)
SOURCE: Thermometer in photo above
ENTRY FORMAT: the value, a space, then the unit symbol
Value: 4 °C
